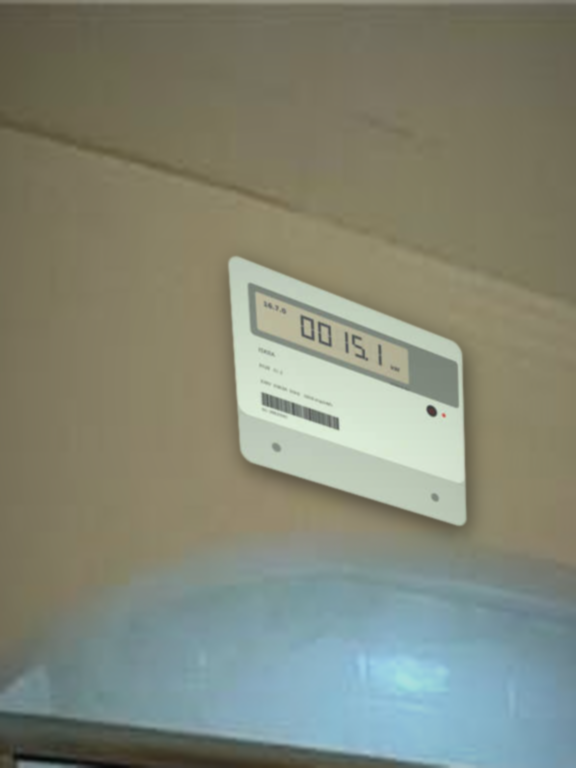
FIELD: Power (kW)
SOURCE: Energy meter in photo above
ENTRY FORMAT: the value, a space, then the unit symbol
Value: 15.1 kW
